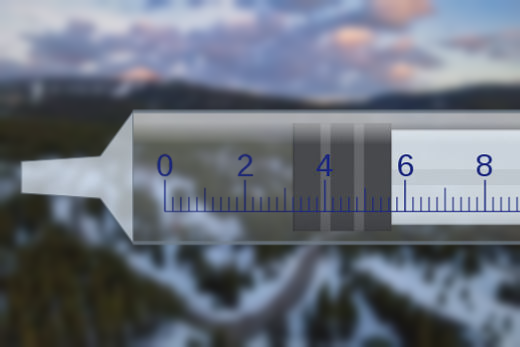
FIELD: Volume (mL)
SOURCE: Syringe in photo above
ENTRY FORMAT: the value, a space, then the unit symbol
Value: 3.2 mL
